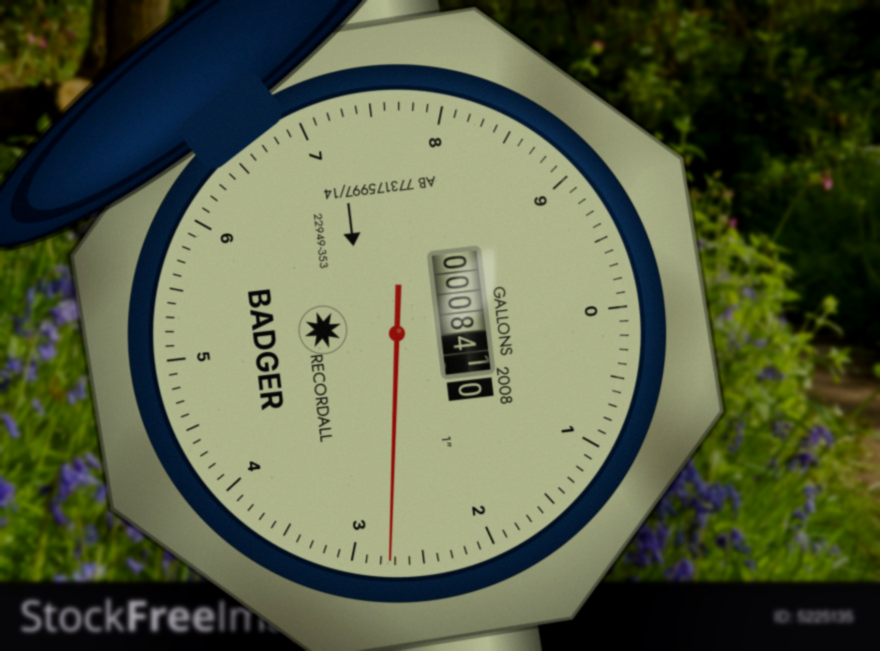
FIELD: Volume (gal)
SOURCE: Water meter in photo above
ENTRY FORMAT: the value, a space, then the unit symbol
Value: 8412.7 gal
